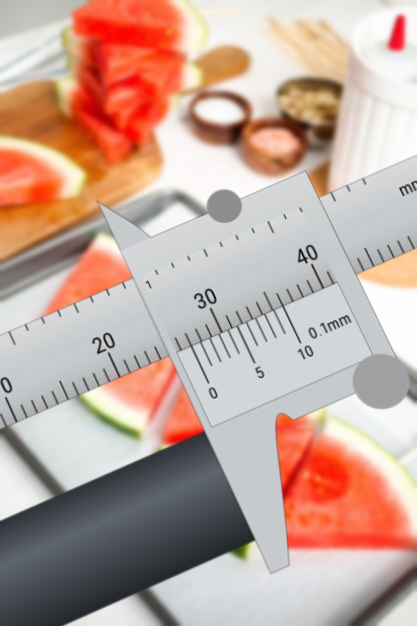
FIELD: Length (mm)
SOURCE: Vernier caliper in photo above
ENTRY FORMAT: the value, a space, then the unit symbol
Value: 27.0 mm
